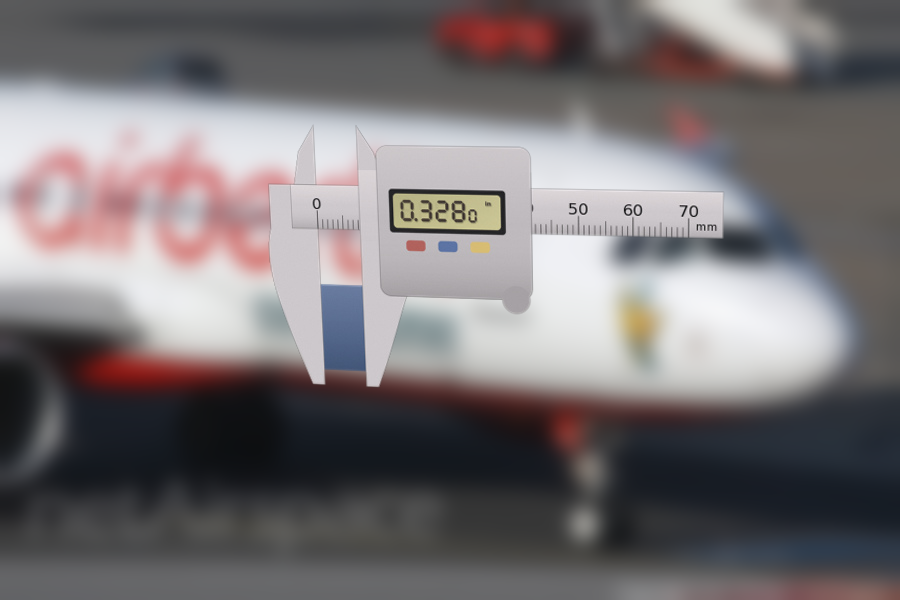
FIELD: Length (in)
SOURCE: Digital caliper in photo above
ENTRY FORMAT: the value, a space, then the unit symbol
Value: 0.3280 in
